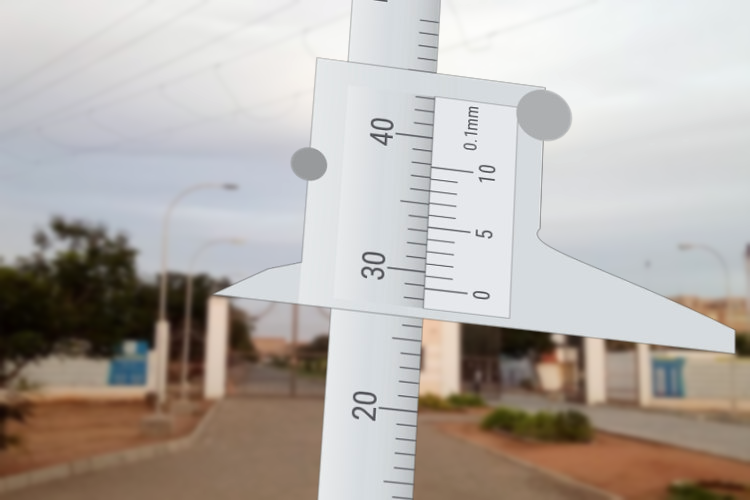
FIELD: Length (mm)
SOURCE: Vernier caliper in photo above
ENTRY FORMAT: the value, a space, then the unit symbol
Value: 28.8 mm
